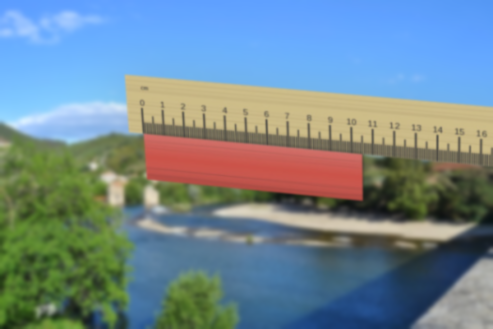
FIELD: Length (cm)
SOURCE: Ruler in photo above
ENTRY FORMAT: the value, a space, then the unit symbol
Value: 10.5 cm
